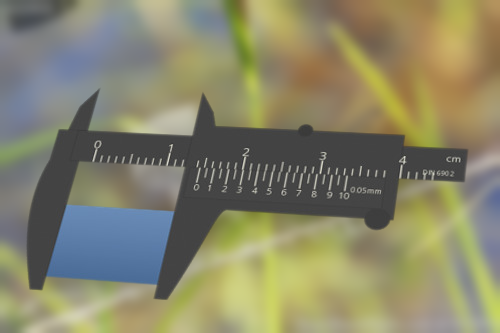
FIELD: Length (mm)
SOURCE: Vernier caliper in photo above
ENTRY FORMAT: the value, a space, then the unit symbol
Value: 14.4 mm
